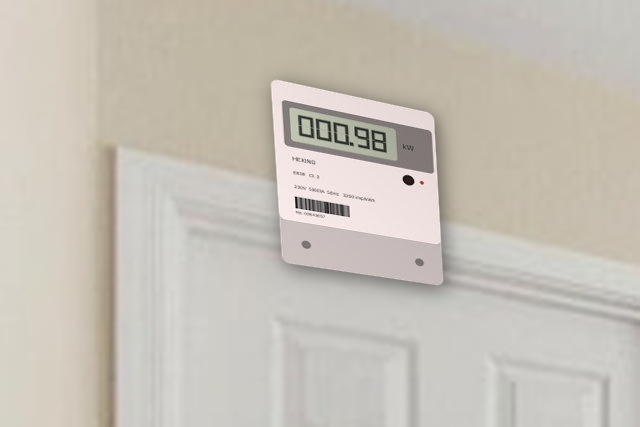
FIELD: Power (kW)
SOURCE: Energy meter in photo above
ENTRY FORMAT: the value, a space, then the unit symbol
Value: 0.98 kW
